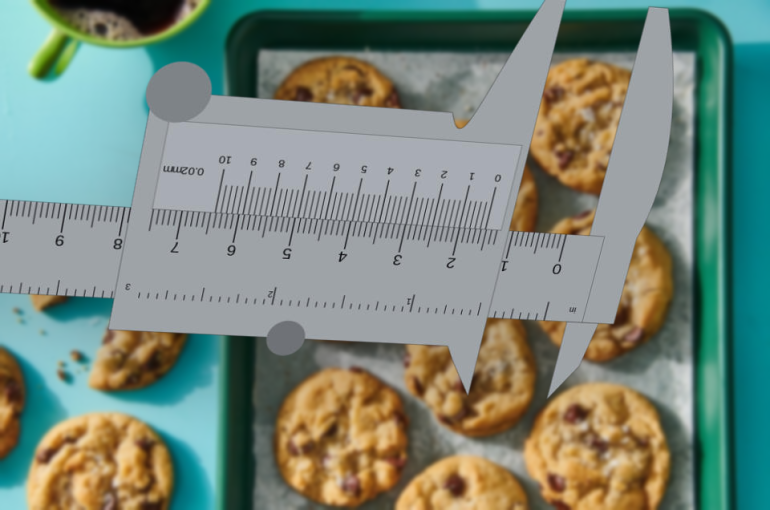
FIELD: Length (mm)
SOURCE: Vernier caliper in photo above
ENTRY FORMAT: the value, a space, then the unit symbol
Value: 15.2 mm
